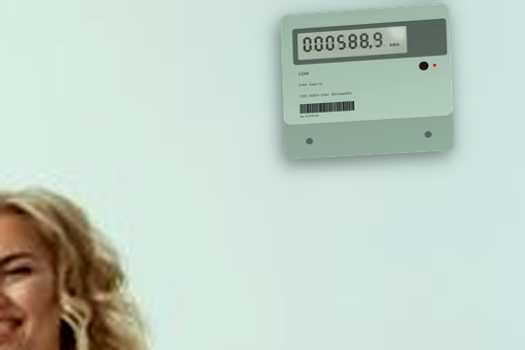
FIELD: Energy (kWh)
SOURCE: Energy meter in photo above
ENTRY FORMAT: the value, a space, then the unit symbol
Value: 588.9 kWh
